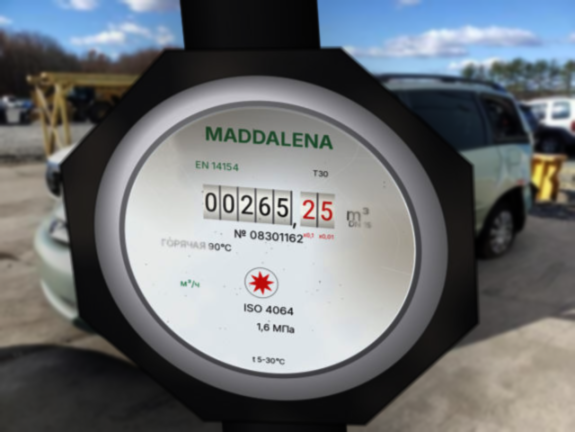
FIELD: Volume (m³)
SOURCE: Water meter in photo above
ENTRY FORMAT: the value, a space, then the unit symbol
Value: 265.25 m³
